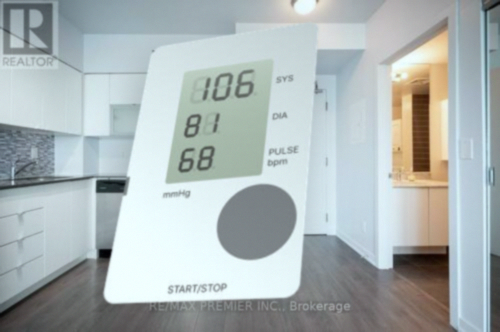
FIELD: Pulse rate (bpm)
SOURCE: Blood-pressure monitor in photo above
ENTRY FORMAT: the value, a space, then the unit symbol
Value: 68 bpm
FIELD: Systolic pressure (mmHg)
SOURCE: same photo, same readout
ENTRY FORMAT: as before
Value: 106 mmHg
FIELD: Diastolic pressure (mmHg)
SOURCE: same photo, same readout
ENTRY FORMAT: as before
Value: 81 mmHg
